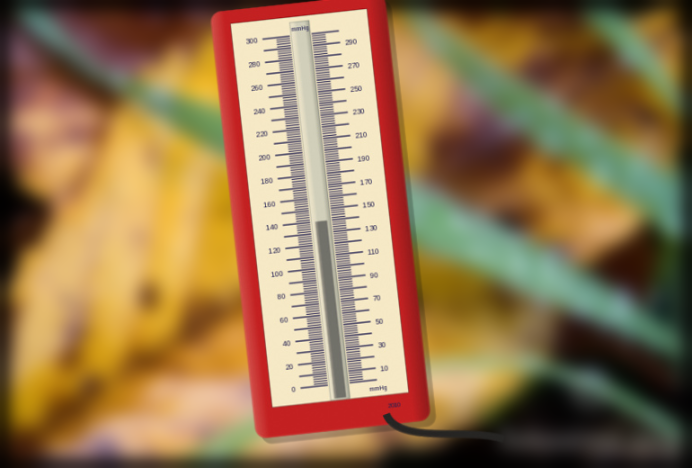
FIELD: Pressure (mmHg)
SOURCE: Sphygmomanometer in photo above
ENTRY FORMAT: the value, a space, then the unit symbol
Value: 140 mmHg
